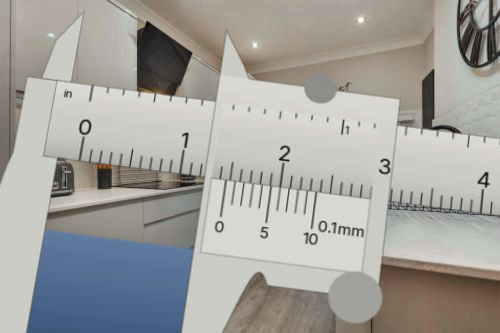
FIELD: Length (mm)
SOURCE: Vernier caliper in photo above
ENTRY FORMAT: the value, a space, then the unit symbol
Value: 14.6 mm
